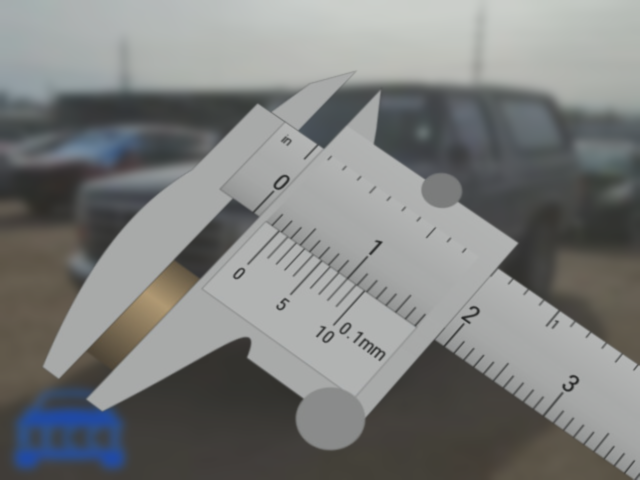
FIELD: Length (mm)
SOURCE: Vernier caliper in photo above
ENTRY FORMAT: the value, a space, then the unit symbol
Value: 2.8 mm
